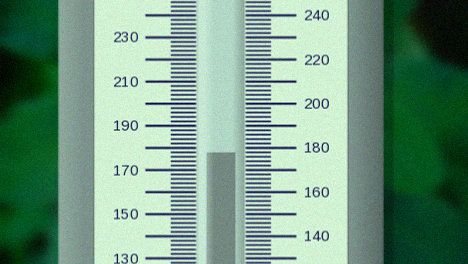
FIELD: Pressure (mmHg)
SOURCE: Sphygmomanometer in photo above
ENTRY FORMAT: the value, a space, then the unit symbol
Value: 178 mmHg
